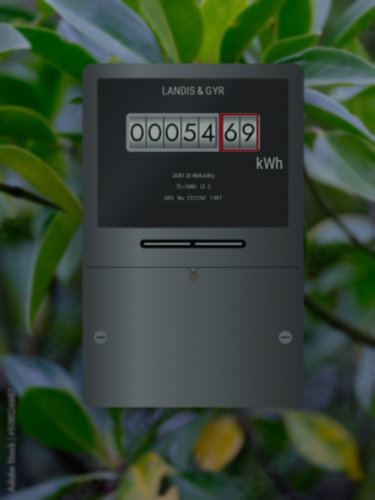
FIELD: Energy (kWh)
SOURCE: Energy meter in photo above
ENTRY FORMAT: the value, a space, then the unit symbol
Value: 54.69 kWh
